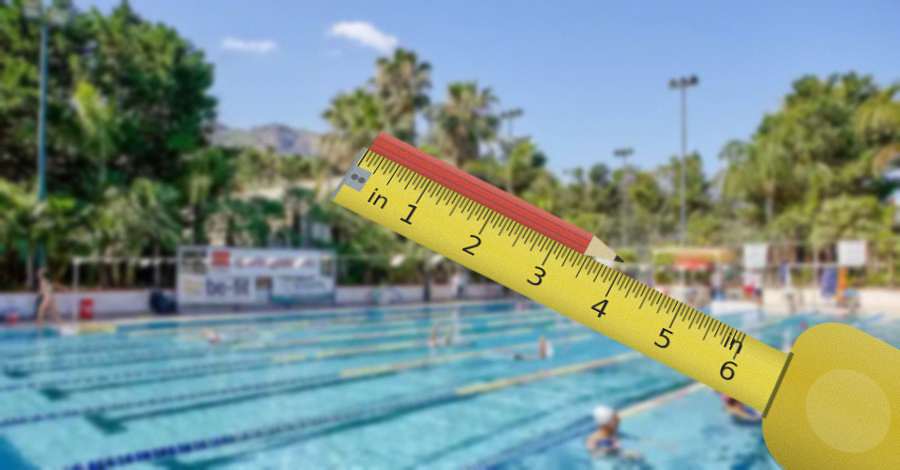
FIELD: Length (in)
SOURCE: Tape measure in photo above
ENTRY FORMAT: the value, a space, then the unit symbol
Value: 4 in
